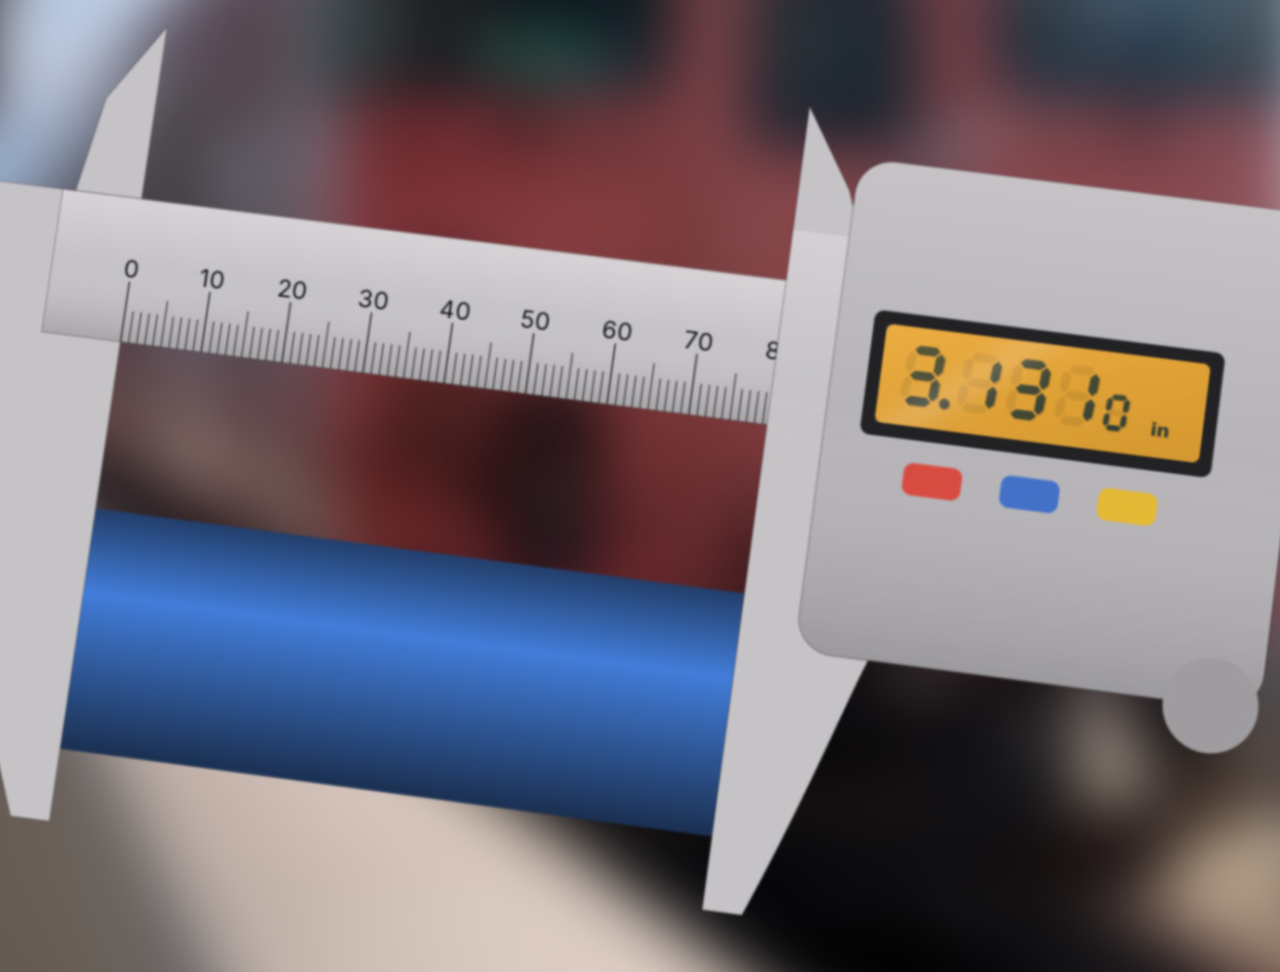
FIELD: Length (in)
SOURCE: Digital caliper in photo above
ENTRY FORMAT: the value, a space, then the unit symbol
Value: 3.1310 in
